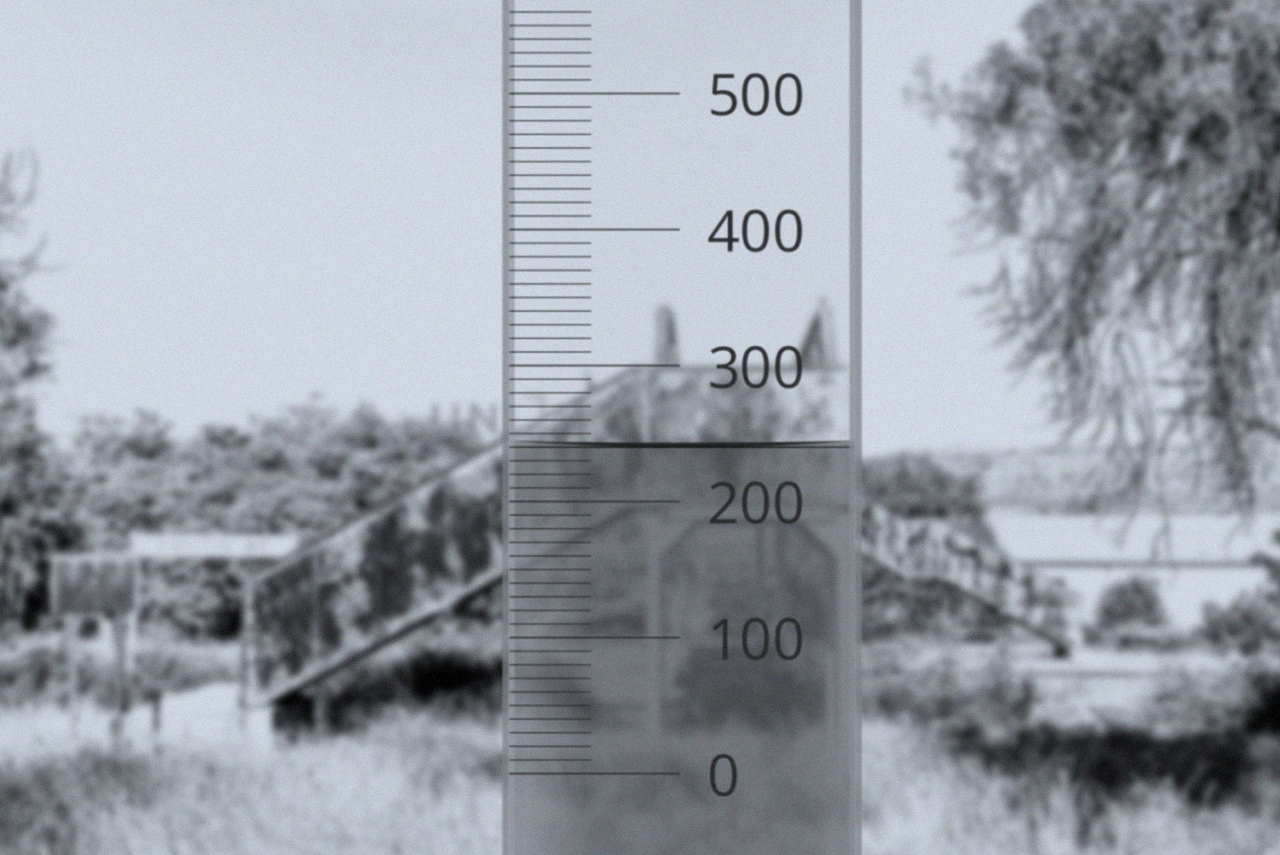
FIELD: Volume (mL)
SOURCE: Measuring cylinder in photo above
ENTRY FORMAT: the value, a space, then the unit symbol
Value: 240 mL
